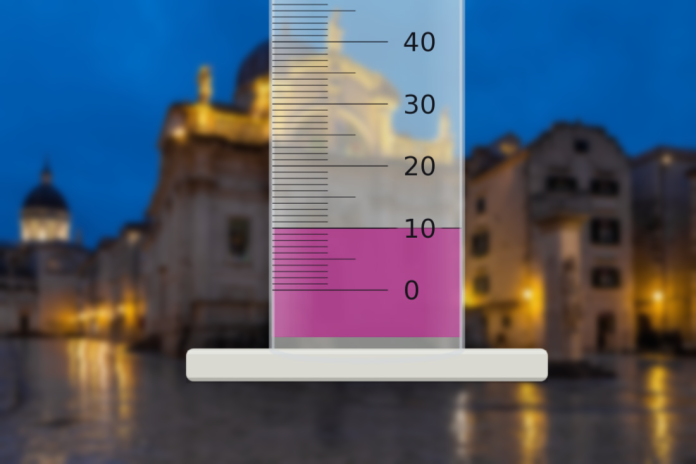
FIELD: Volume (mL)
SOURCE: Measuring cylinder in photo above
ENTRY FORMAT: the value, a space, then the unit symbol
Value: 10 mL
